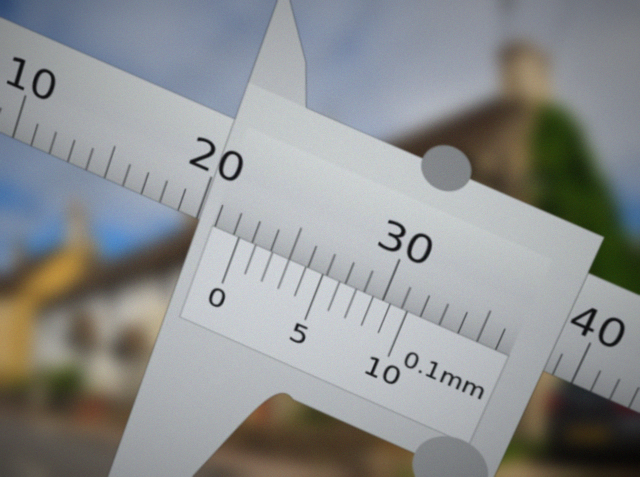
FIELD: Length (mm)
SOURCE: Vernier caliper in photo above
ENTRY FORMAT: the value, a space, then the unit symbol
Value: 22.3 mm
